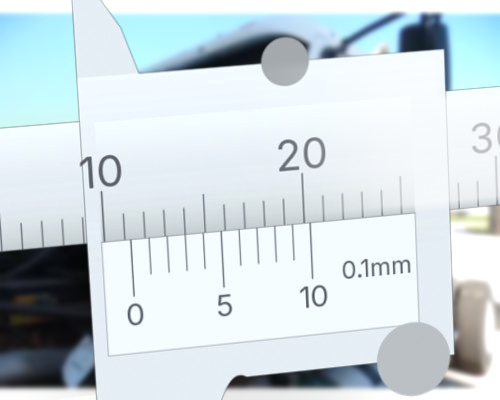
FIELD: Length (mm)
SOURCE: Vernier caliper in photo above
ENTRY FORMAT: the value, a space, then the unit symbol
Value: 11.3 mm
